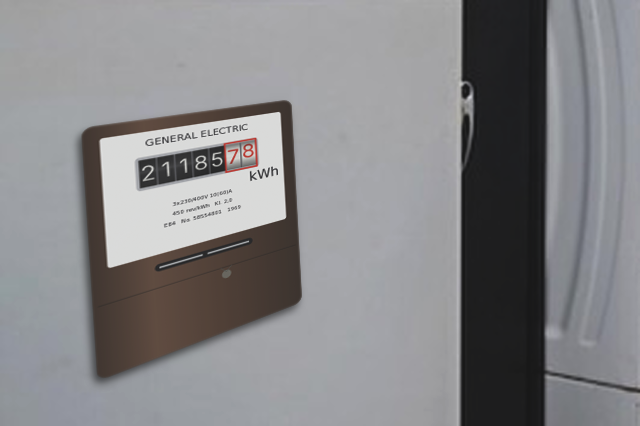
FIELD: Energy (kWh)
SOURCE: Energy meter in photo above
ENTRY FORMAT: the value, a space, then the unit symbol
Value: 21185.78 kWh
